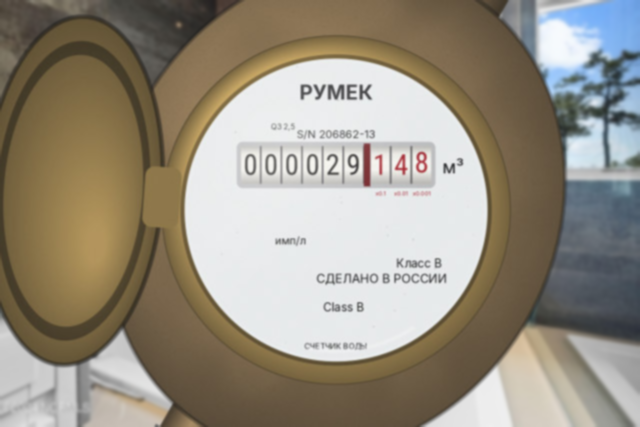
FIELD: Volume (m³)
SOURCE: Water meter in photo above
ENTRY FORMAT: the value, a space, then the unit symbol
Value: 29.148 m³
